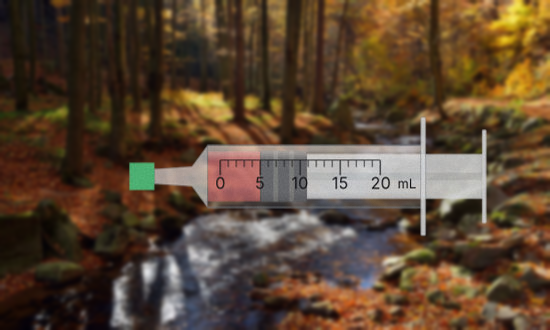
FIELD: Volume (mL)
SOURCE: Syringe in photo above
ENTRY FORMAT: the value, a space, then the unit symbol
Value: 5 mL
